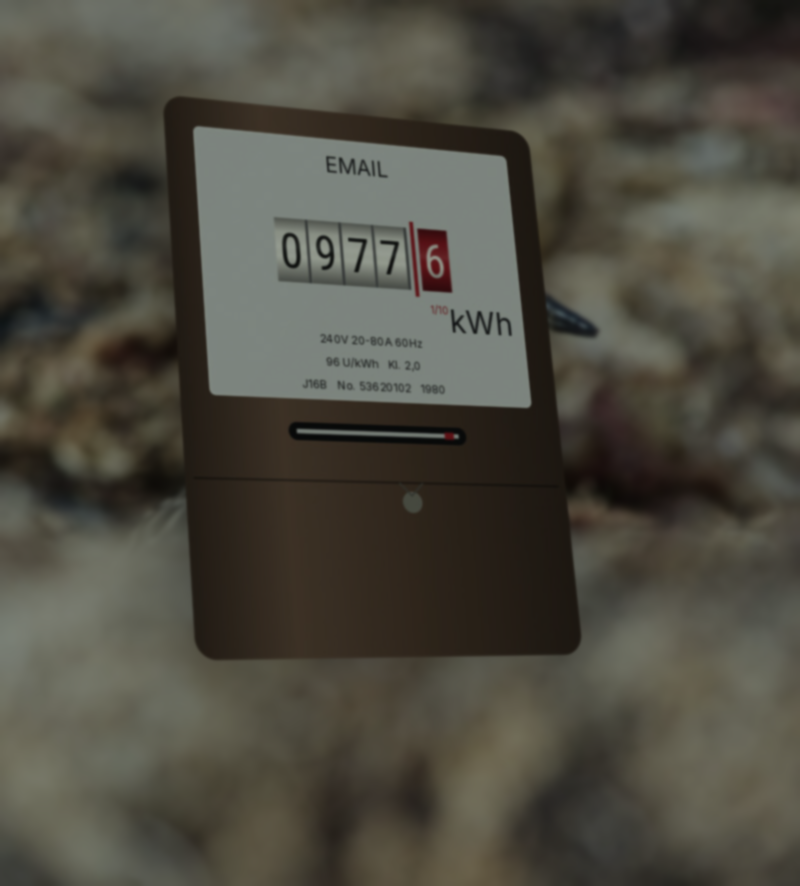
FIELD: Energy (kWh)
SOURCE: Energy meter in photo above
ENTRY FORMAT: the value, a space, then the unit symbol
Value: 977.6 kWh
